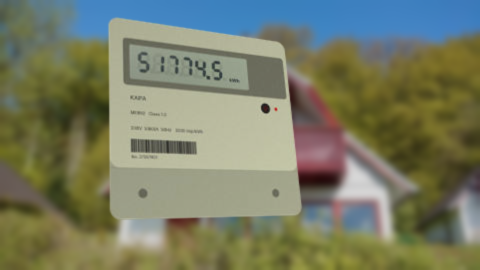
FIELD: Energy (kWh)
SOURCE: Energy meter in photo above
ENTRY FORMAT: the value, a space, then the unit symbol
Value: 51774.5 kWh
